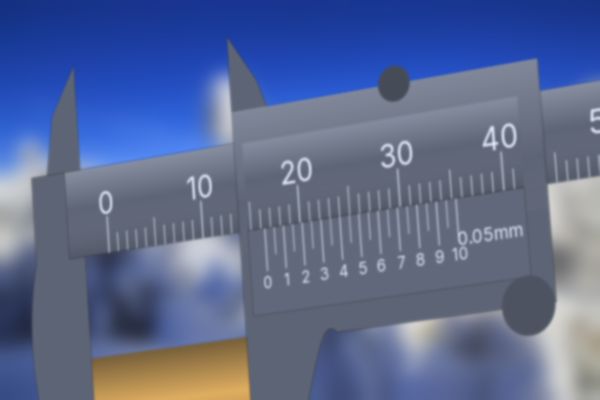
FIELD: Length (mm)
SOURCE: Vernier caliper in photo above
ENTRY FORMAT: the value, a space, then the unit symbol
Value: 16.4 mm
